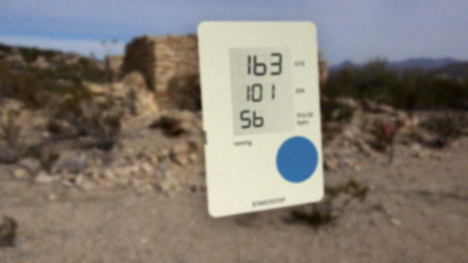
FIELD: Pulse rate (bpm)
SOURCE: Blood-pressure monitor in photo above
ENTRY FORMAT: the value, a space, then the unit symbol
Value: 56 bpm
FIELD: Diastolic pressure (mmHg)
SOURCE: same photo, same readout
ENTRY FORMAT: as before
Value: 101 mmHg
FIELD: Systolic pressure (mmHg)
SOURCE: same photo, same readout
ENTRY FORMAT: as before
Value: 163 mmHg
